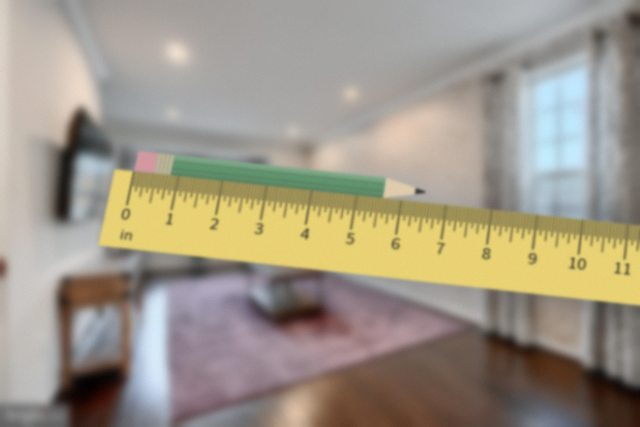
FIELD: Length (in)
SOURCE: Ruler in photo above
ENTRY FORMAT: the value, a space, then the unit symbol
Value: 6.5 in
